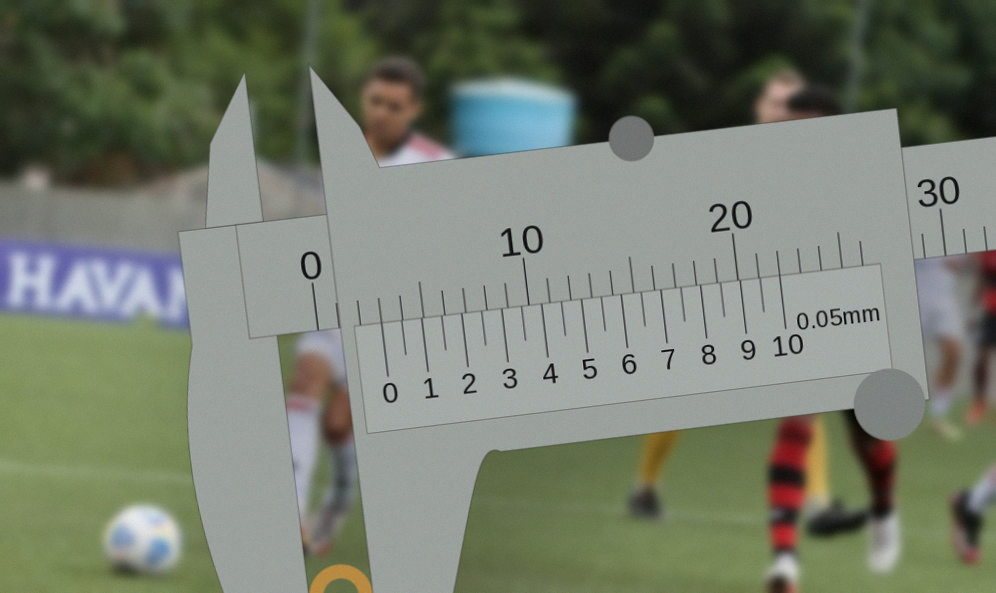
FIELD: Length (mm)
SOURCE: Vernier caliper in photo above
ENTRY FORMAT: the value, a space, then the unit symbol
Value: 3.0 mm
